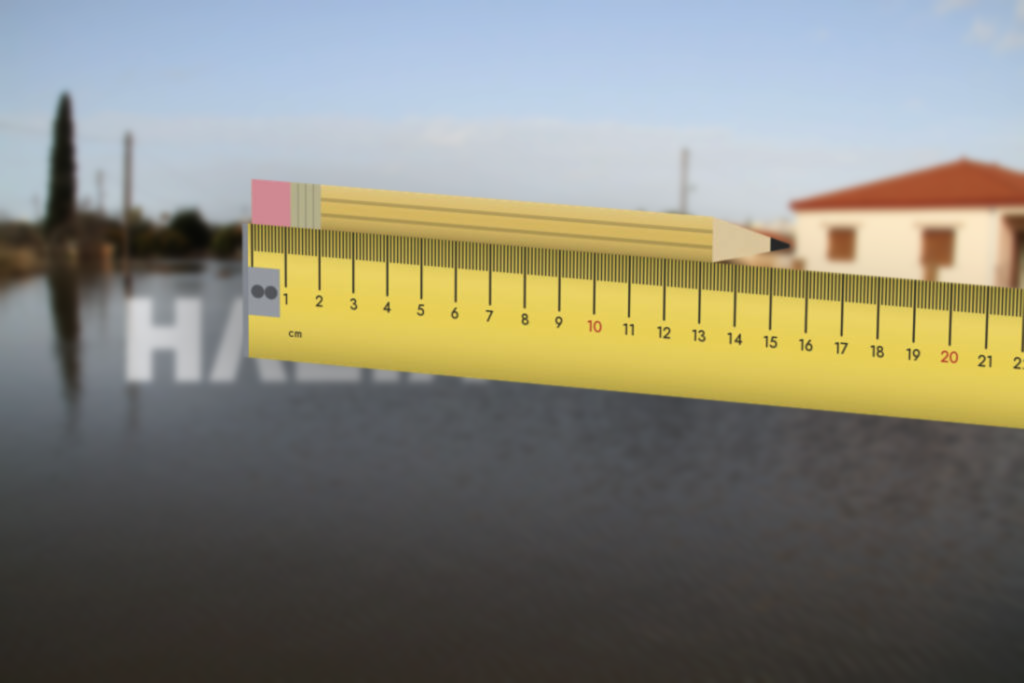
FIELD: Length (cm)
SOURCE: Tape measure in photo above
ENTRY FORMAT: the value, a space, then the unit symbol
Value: 15.5 cm
